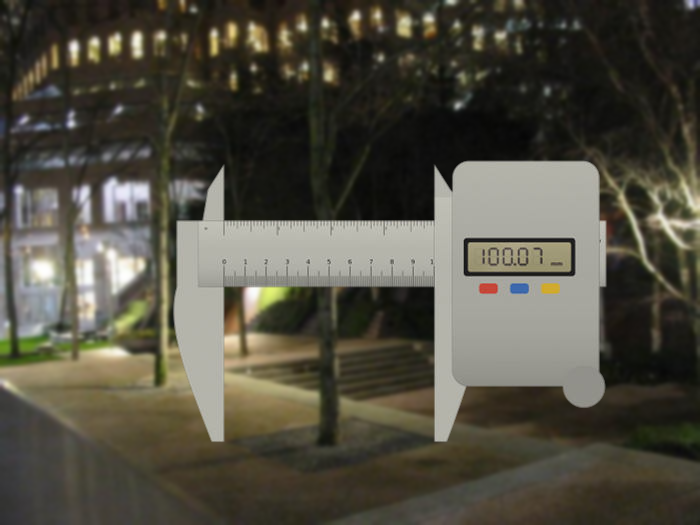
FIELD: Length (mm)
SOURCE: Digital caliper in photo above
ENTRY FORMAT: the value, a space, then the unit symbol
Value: 100.07 mm
